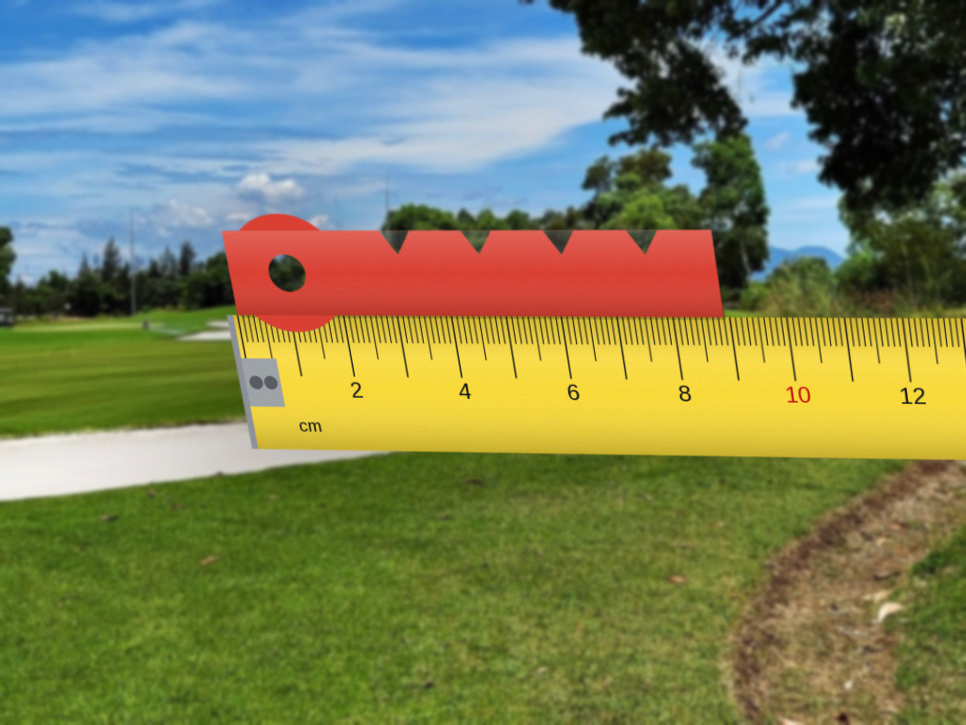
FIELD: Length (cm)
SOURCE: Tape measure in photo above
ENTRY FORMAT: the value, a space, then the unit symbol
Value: 8.9 cm
